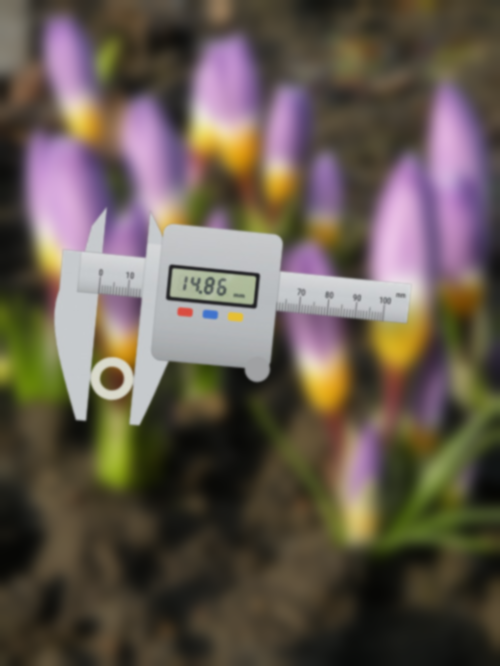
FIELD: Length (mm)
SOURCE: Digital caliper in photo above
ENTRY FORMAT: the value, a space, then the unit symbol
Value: 14.86 mm
